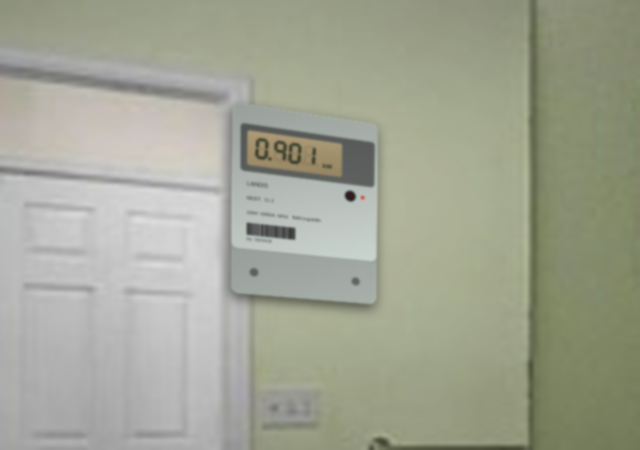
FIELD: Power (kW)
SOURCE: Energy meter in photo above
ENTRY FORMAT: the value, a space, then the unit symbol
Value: 0.901 kW
